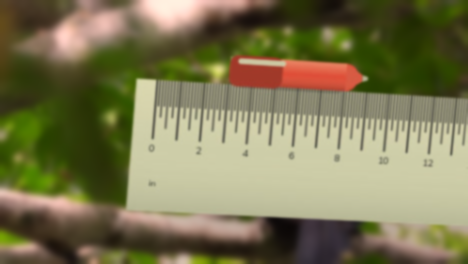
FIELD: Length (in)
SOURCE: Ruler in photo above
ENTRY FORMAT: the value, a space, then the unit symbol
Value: 6 in
